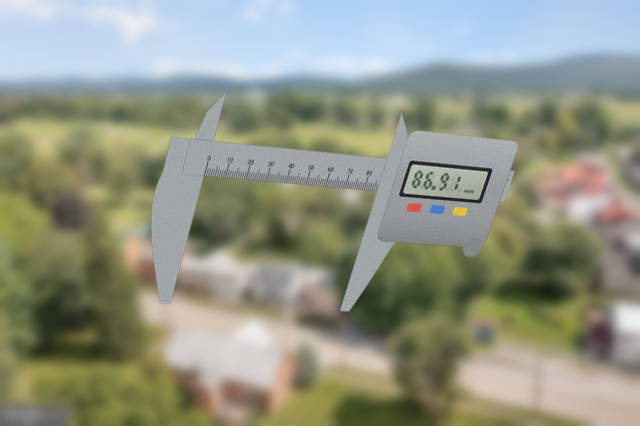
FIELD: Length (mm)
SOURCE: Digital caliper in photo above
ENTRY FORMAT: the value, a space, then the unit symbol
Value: 86.91 mm
